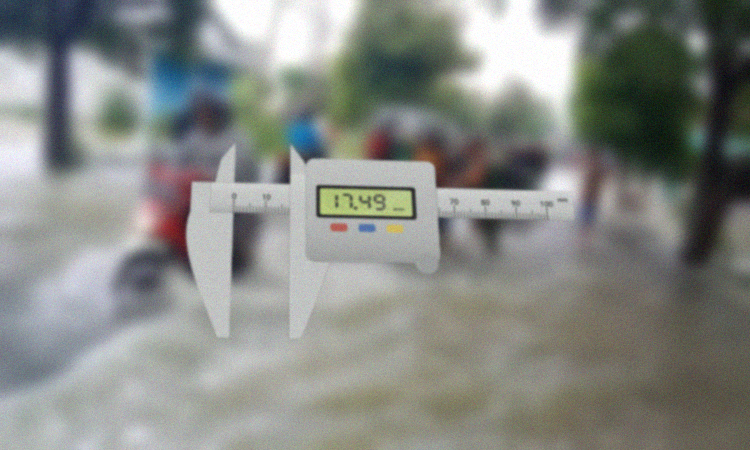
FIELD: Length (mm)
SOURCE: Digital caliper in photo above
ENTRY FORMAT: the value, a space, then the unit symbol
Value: 17.49 mm
